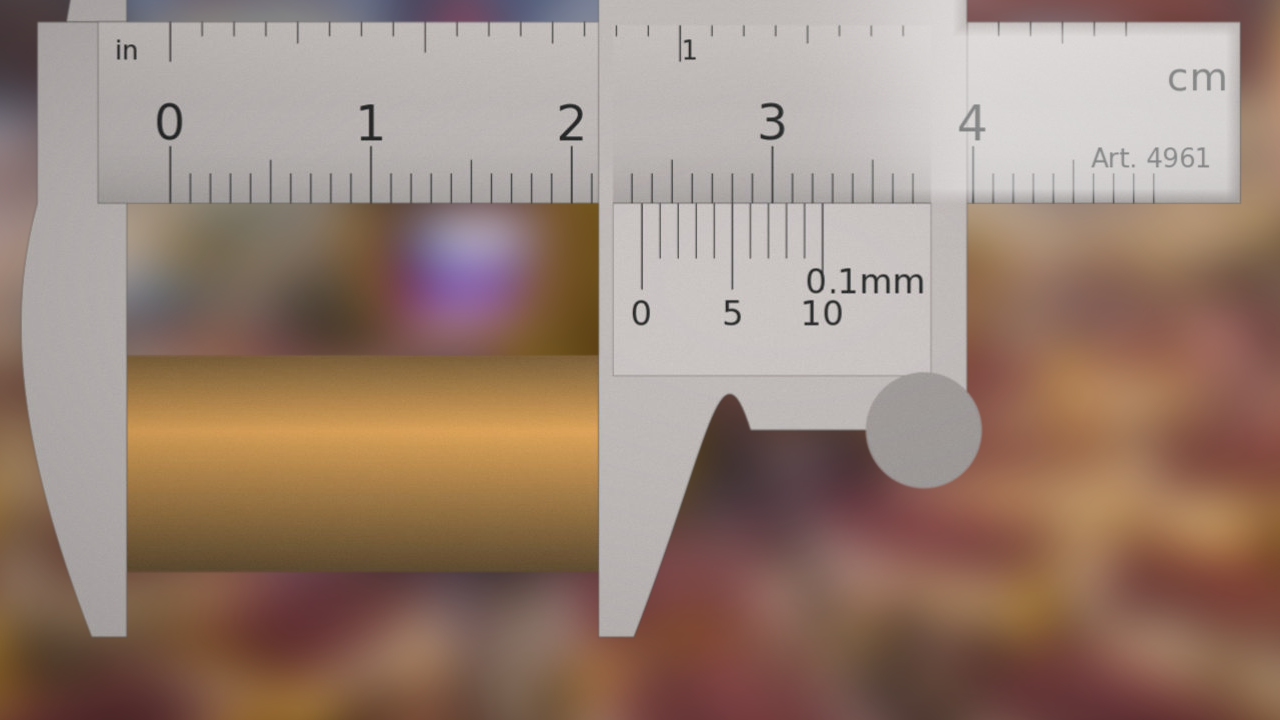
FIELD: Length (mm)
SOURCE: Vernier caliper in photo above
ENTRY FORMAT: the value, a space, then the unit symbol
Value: 23.5 mm
